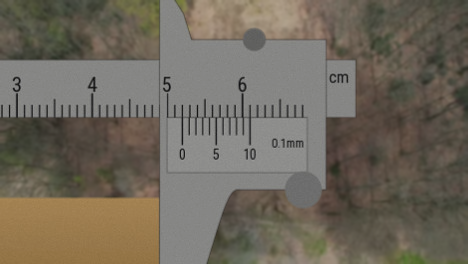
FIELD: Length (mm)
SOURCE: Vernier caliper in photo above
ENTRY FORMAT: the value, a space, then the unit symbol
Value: 52.0 mm
